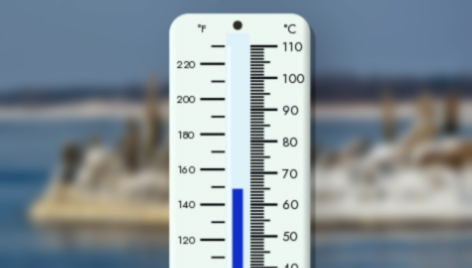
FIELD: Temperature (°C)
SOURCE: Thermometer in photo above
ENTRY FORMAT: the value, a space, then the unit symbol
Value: 65 °C
